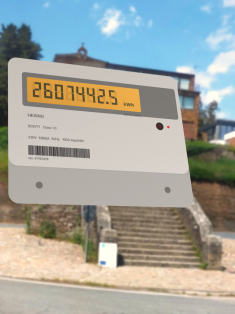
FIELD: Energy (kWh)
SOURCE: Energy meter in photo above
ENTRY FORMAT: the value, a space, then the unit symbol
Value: 2607442.5 kWh
